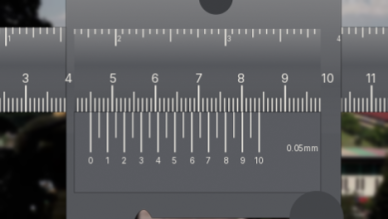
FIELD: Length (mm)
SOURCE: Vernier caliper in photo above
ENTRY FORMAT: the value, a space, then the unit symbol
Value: 45.0 mm
